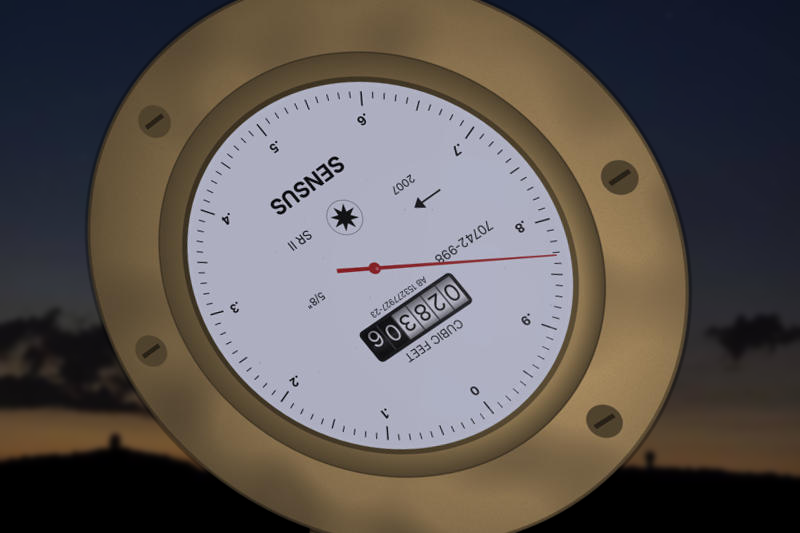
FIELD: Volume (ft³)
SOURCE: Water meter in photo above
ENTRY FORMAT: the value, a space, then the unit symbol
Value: 28305.83 ft³
